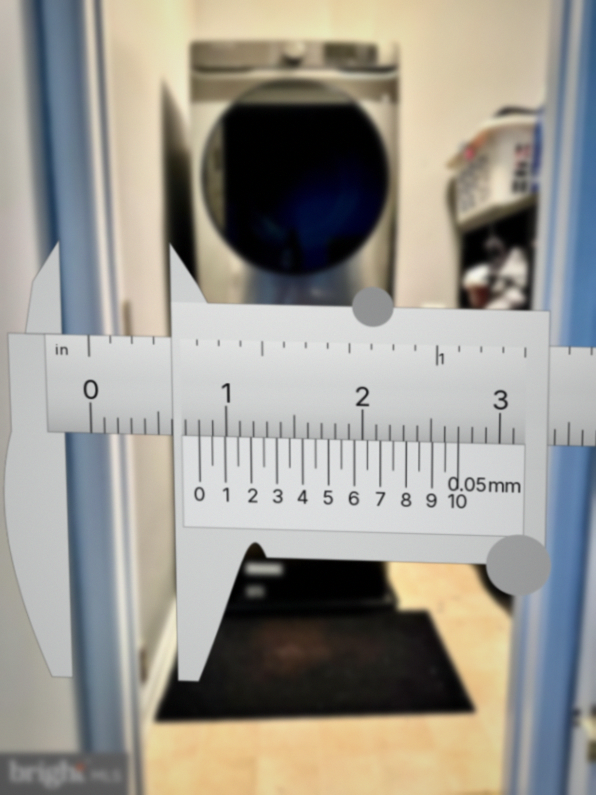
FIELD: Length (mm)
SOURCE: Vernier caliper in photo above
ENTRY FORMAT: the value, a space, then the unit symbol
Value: 8.0 mm
